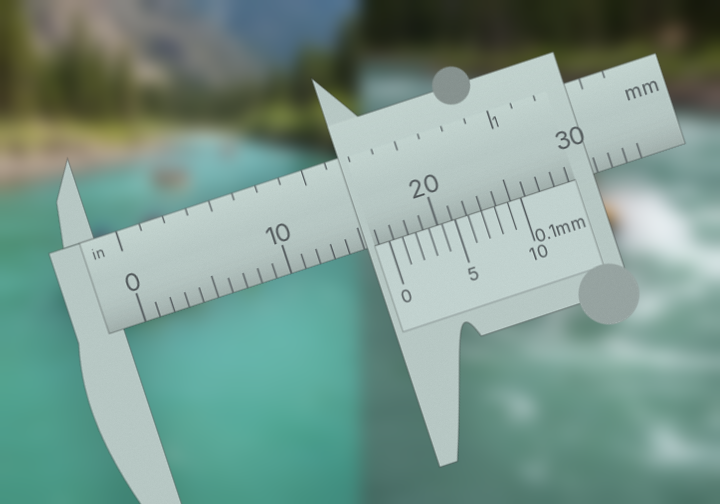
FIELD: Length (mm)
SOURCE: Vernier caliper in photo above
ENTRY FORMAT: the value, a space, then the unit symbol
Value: 16.7 mm
